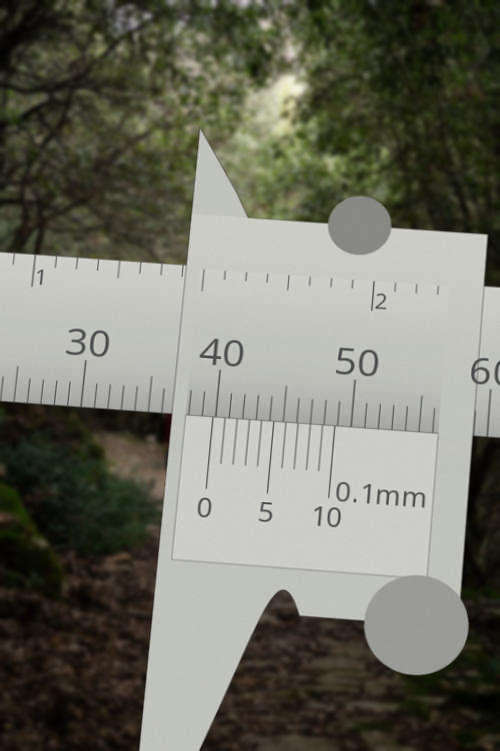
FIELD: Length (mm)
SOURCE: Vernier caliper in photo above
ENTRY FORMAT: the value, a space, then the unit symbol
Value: 39.8 mm
